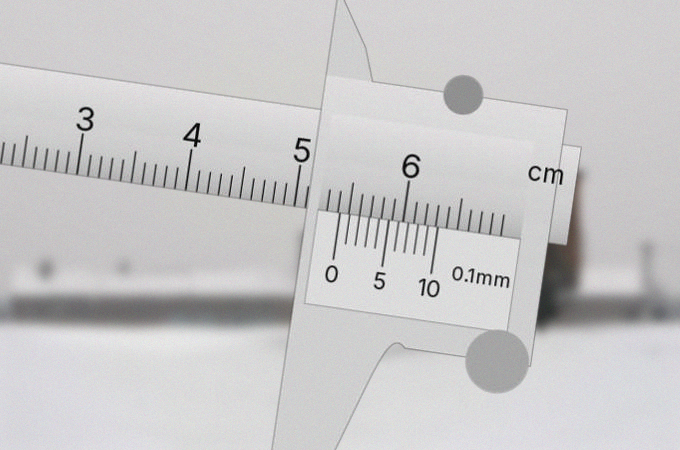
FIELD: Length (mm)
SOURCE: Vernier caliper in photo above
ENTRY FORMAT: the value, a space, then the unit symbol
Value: 54.2 mm
